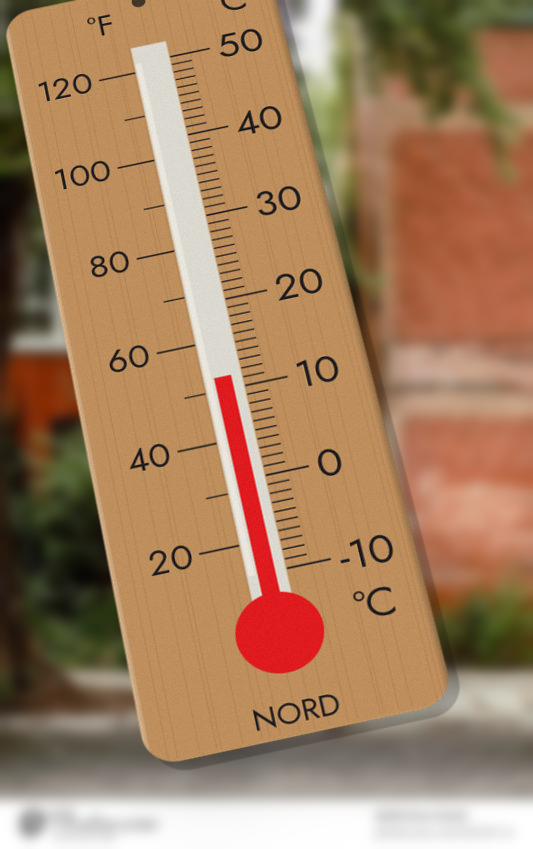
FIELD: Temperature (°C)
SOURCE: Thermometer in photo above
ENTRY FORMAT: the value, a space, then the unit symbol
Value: 11.5 °C
